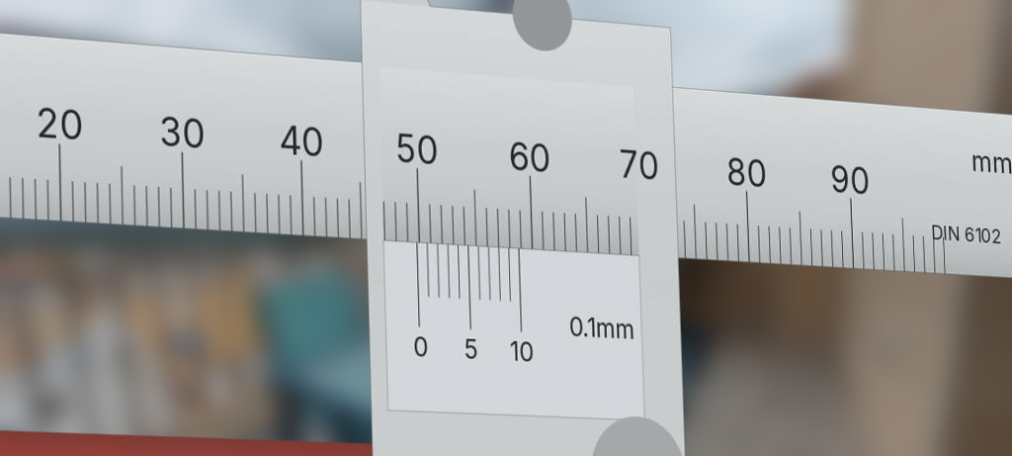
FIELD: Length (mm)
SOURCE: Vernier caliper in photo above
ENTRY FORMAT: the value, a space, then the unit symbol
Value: 49.8 mm
